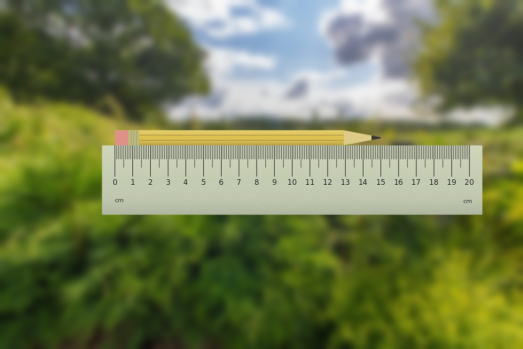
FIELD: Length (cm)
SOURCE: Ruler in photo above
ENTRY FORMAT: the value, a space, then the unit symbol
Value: 15 cm
